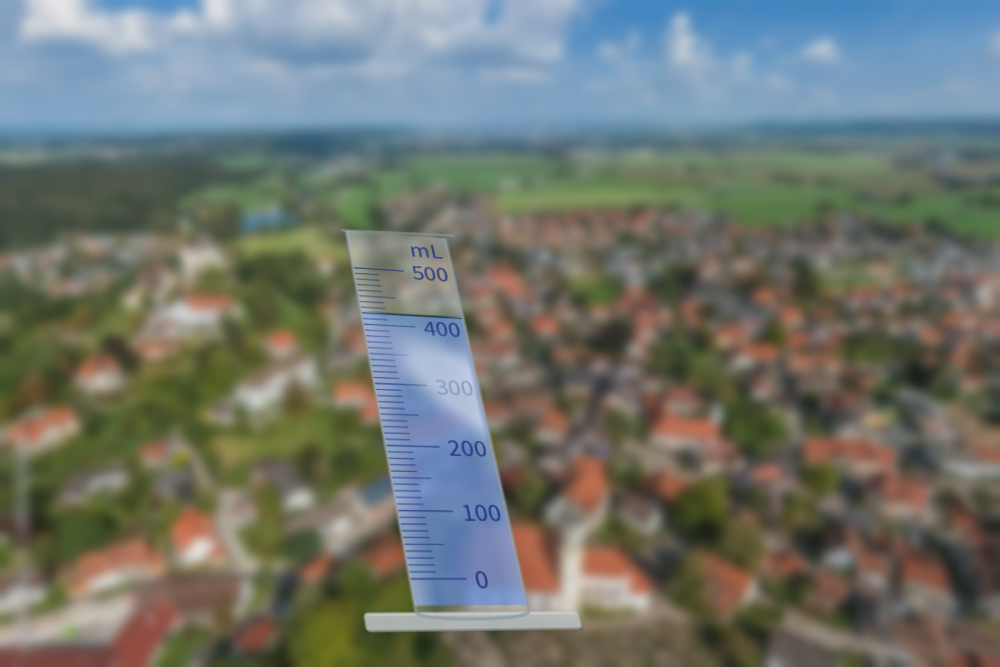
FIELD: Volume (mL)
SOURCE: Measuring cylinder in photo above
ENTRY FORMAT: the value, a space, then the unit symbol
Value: 420 mL
